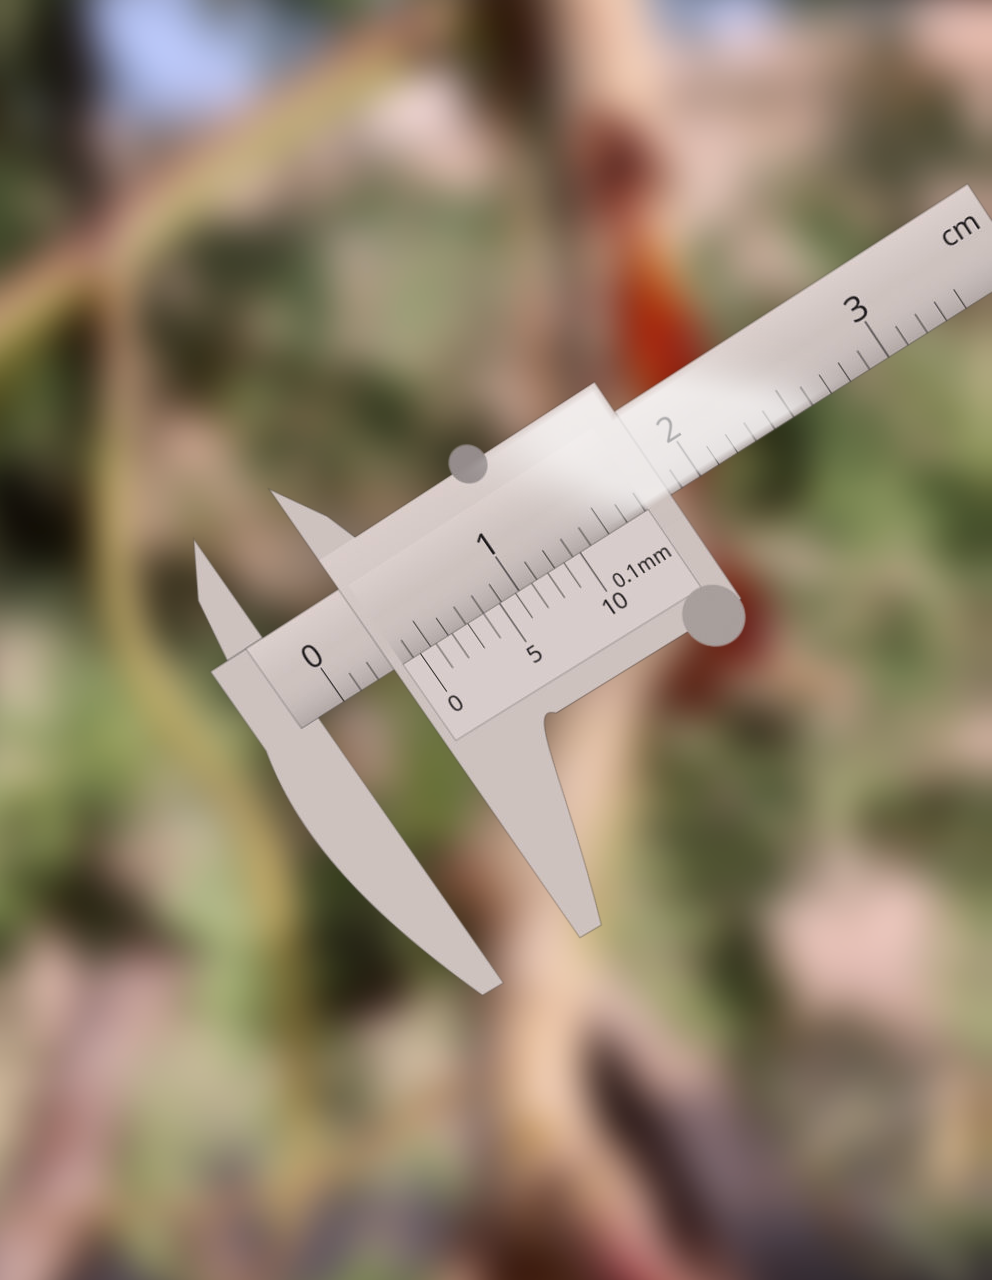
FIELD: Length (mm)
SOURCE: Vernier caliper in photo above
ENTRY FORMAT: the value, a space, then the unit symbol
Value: 4.4 mm
